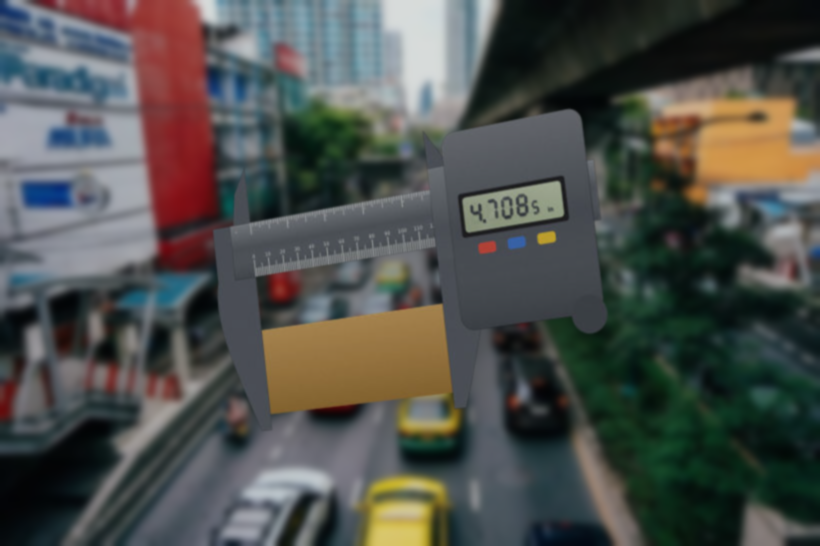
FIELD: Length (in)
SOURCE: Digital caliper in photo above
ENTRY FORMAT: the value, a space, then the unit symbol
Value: 4.7085 in
